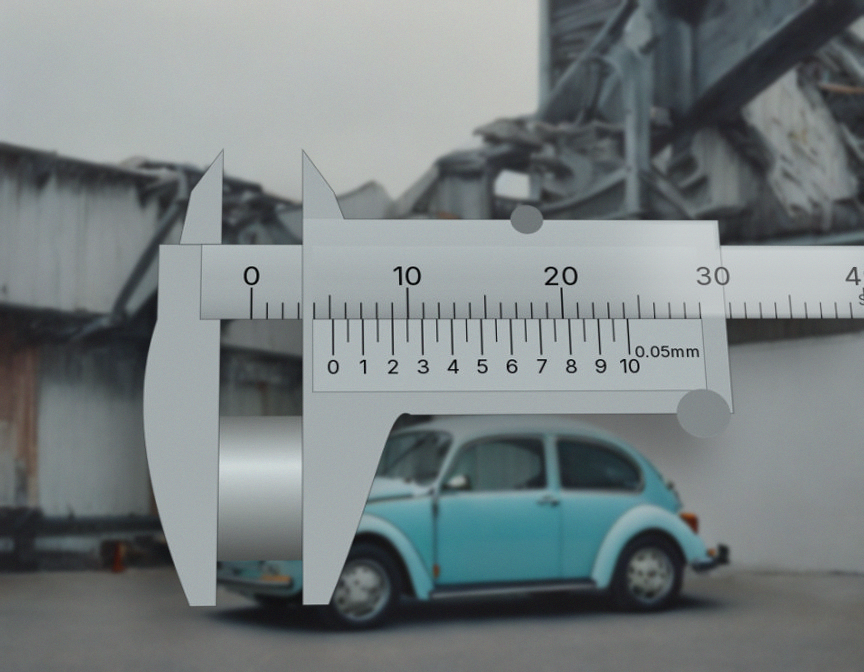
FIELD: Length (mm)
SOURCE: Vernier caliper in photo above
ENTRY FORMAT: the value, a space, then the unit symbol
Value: 5.2 mm
